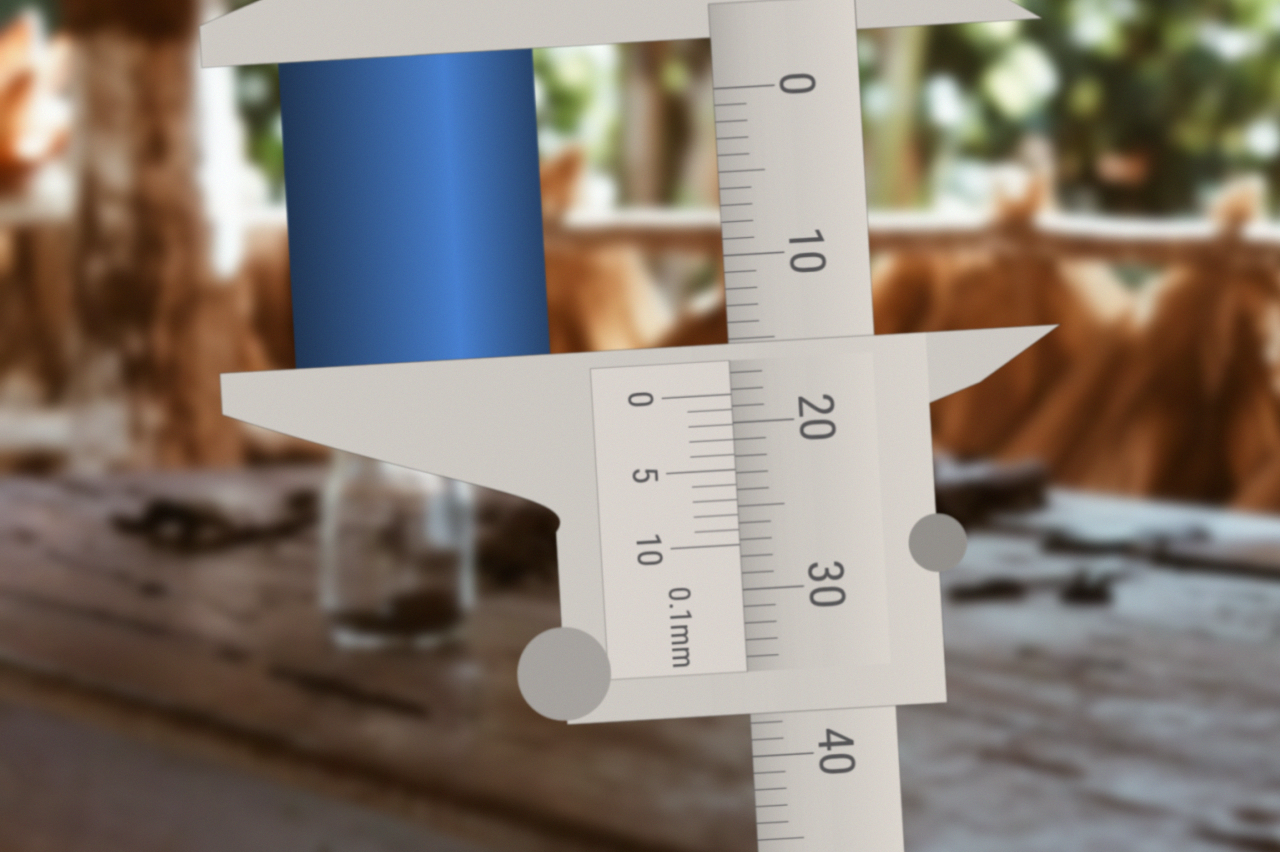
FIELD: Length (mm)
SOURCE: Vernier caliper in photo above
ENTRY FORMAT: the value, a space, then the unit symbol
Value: 18.3 mm
